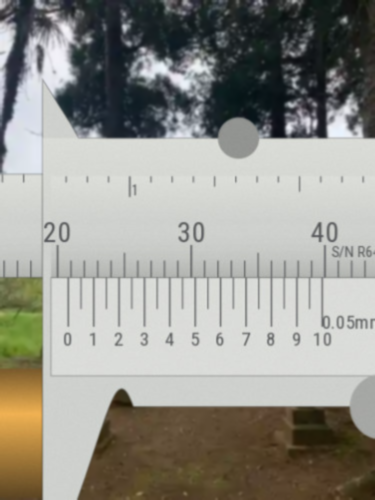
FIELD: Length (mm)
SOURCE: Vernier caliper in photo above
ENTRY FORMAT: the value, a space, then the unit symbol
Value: 20.8 mm
